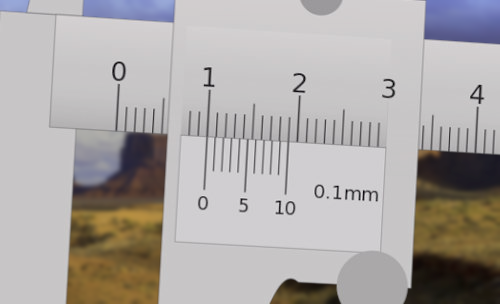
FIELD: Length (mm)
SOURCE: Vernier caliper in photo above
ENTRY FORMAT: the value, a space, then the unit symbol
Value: 10.0 mm
